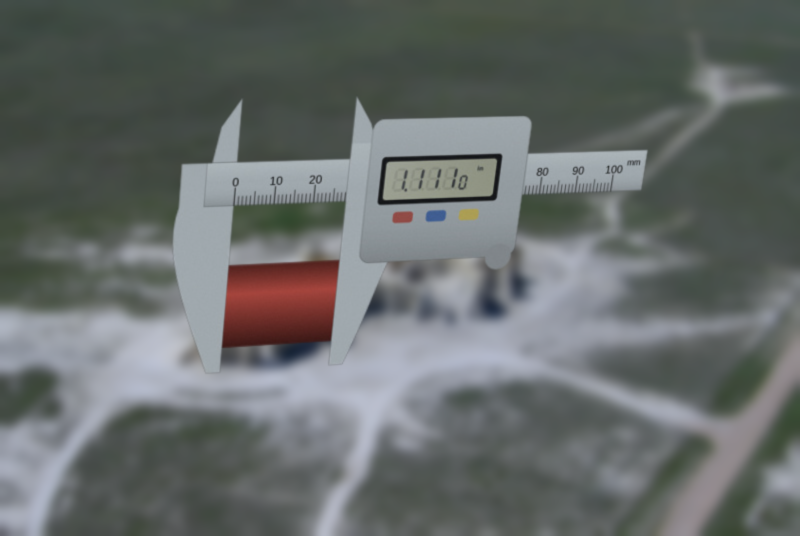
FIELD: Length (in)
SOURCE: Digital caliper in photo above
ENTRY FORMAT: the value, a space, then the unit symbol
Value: 1.1110 in
